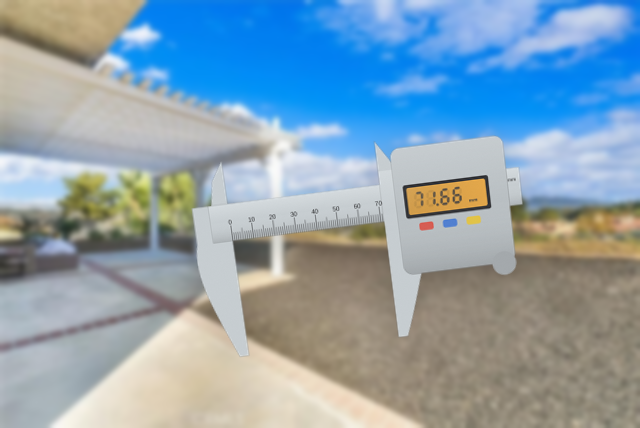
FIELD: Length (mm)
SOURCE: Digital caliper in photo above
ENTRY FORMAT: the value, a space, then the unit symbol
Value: 71.66 mm
